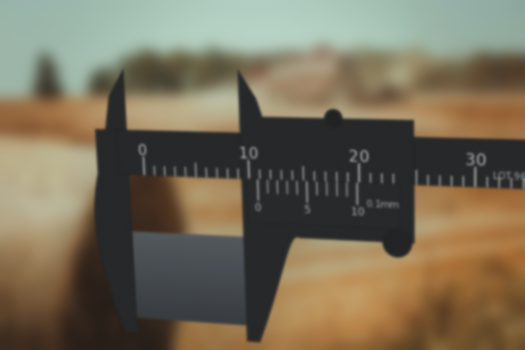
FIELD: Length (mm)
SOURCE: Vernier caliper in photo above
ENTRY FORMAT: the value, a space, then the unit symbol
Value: 10.8 mm
